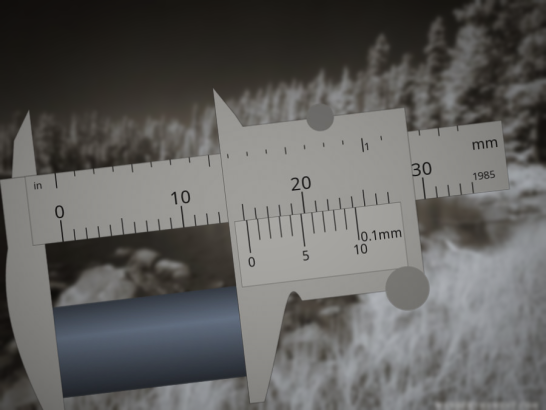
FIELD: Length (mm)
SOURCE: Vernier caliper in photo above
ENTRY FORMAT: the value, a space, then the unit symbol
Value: 15.2 mm
